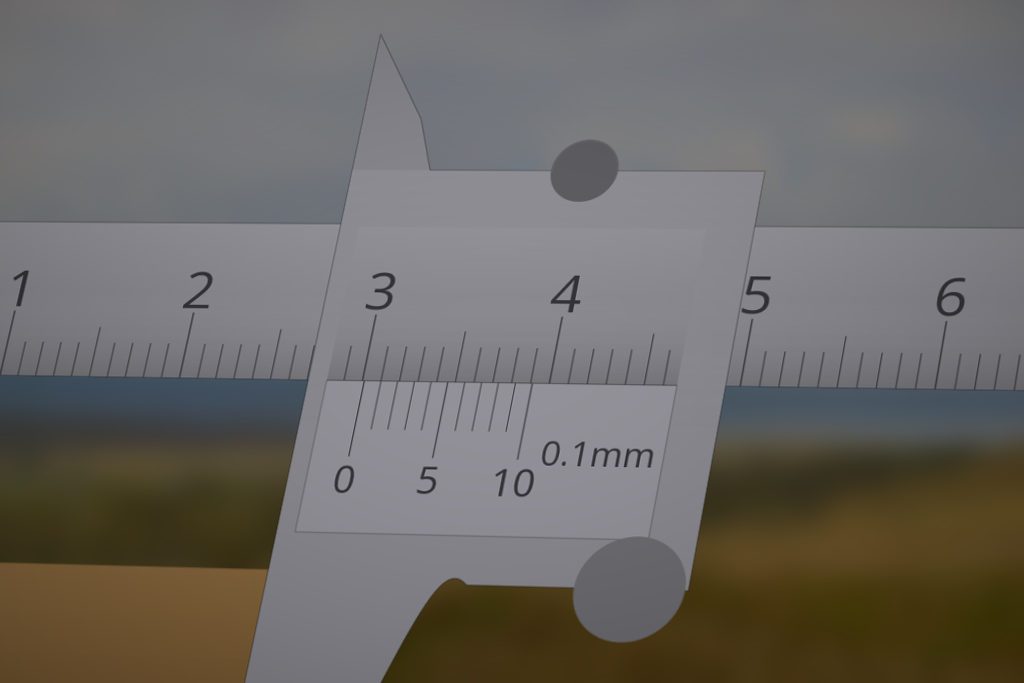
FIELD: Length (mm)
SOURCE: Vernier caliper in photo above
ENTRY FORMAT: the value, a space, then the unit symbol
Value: 30.1 mm
